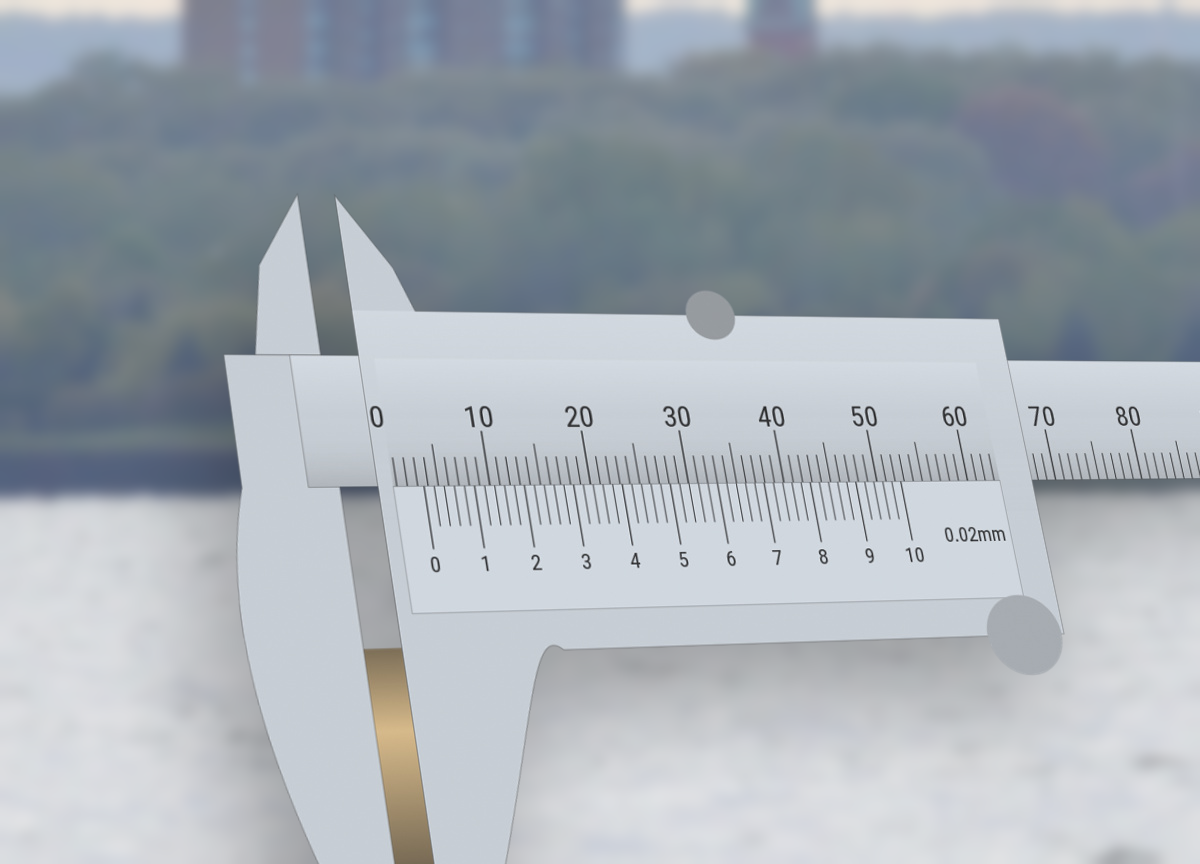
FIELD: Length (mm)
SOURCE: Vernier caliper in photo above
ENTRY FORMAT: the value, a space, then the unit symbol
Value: 3.6 mm
